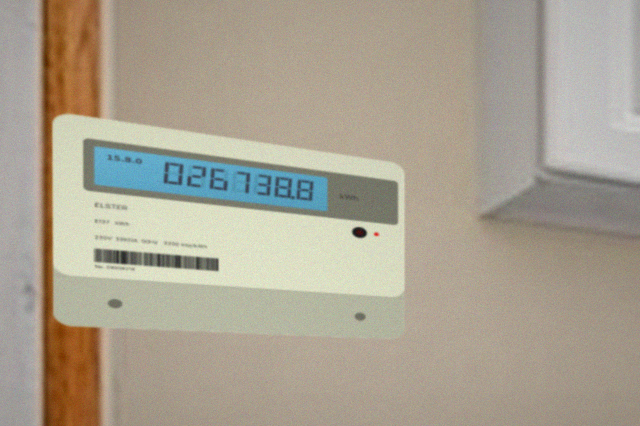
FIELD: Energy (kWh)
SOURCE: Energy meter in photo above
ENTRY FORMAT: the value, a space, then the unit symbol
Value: 26738.8 kWh
